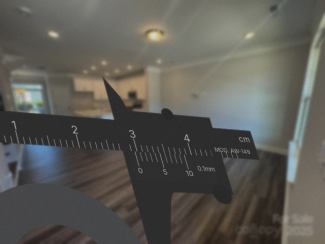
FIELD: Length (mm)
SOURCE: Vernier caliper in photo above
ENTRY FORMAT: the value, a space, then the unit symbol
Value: 29.6 mm
